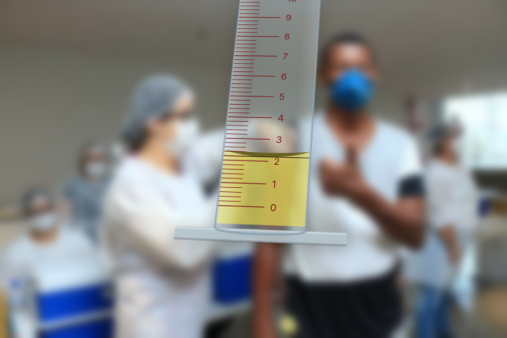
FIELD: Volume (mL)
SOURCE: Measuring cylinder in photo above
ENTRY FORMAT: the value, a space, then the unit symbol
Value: 2.2 mL
